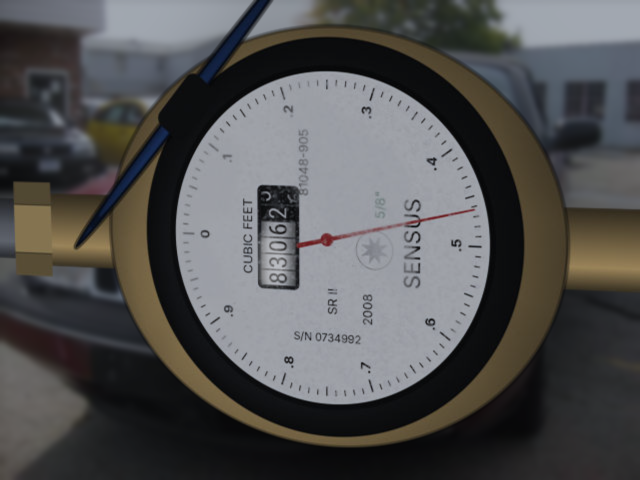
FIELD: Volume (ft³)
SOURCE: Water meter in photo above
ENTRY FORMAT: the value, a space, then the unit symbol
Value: 830625.46 ft³
